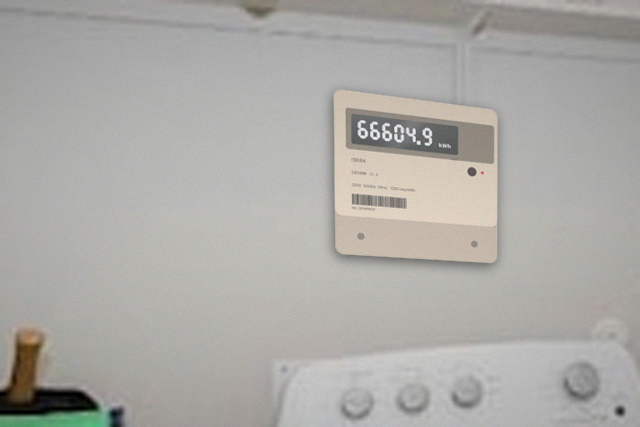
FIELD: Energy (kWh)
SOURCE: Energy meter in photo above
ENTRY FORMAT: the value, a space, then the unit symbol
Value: 66604.9 kWh
